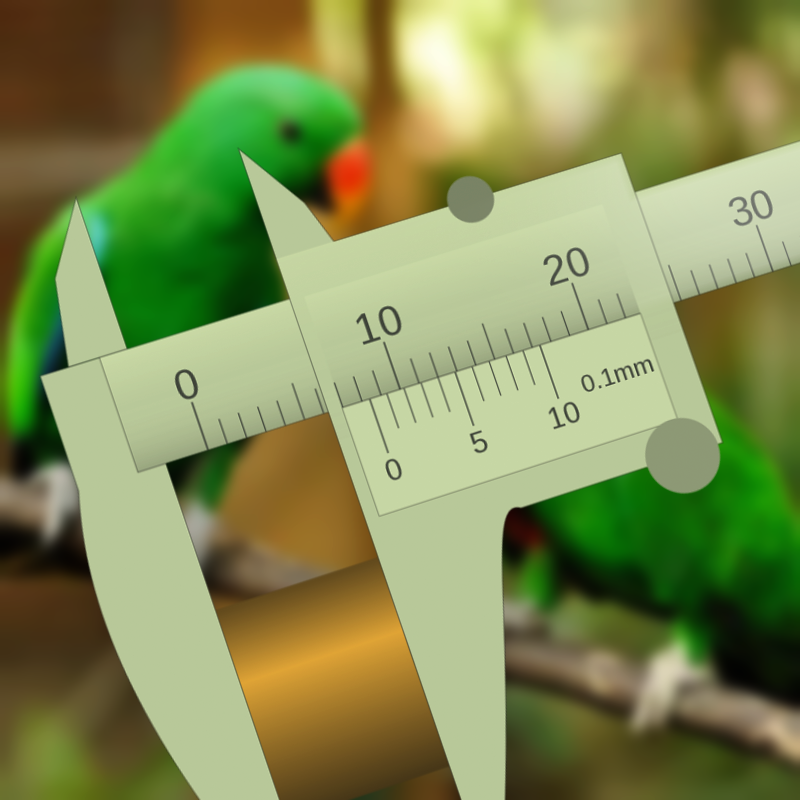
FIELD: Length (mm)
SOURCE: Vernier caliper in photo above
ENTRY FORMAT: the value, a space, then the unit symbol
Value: 8.4 mm
